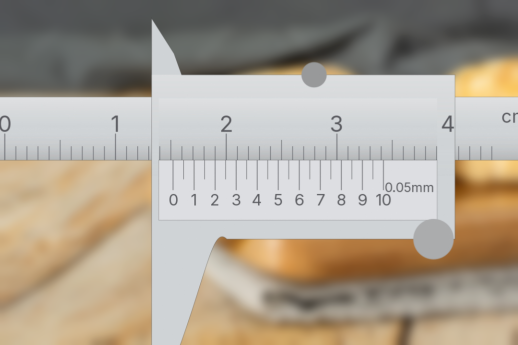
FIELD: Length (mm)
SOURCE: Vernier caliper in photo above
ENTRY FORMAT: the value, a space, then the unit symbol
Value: 15.2 mm
